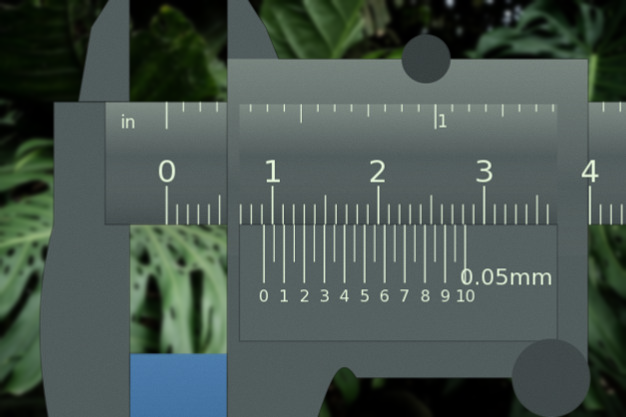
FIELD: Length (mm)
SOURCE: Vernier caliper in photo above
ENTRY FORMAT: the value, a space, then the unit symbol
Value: 9.2 mm
